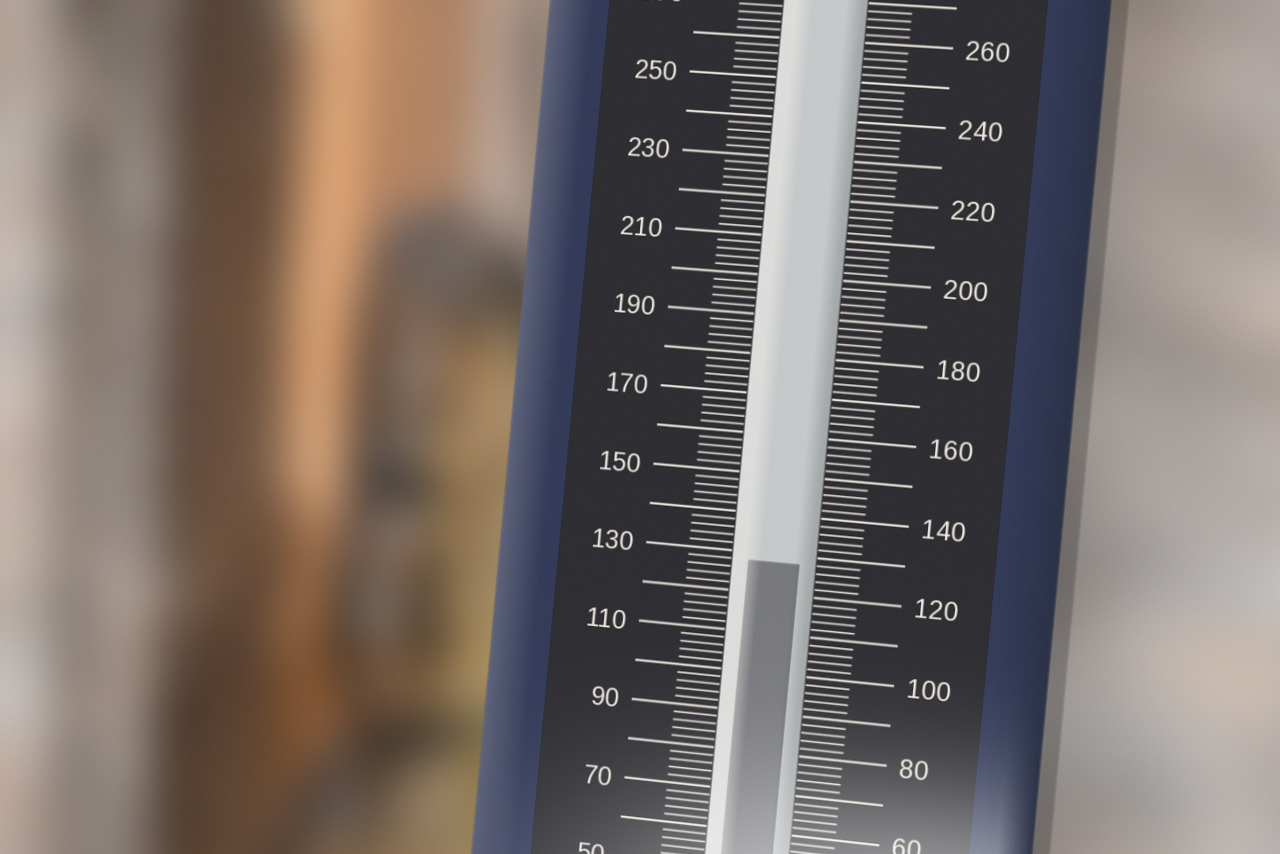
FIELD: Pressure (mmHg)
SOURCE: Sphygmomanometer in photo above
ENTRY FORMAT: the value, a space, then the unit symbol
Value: 128 mmHg
